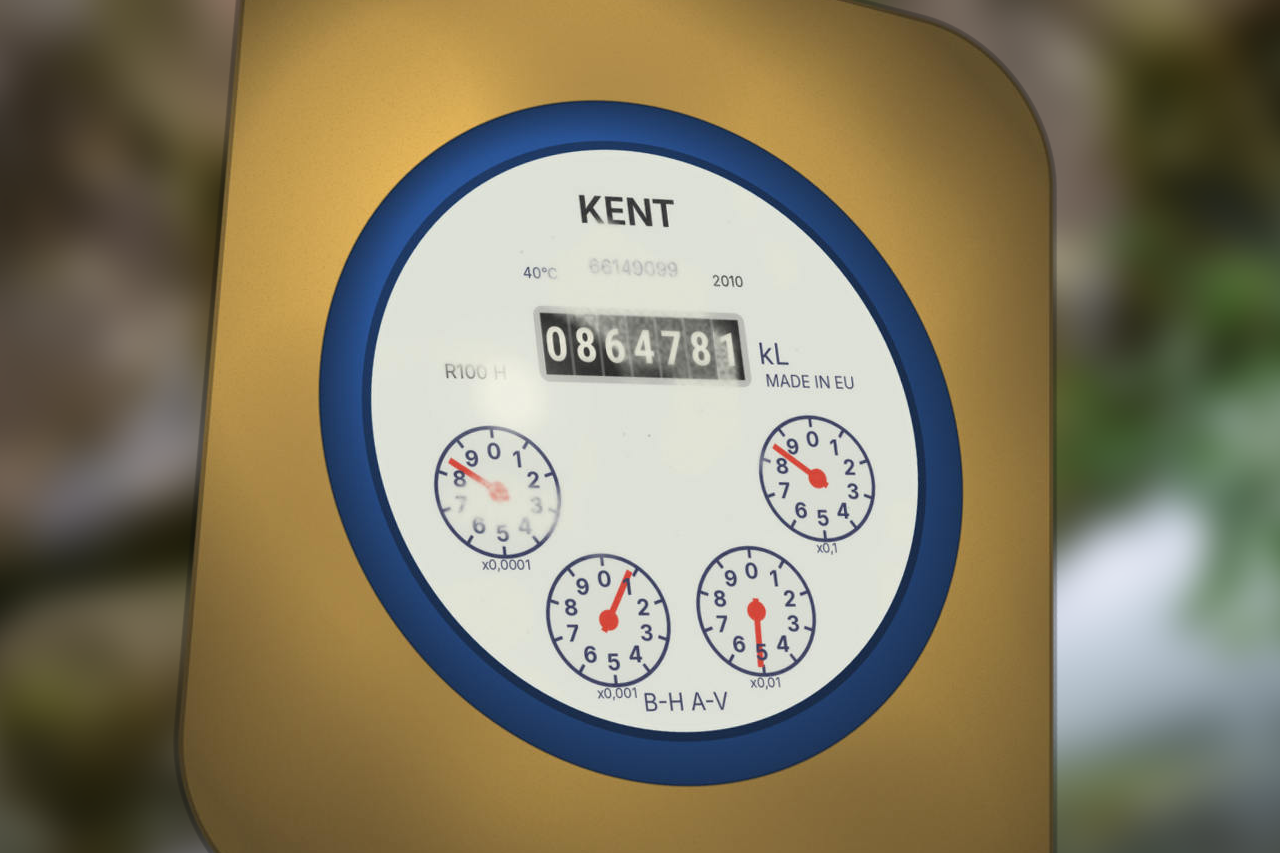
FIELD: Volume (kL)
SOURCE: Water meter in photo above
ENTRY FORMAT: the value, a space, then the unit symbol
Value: 864781.8508 kL
